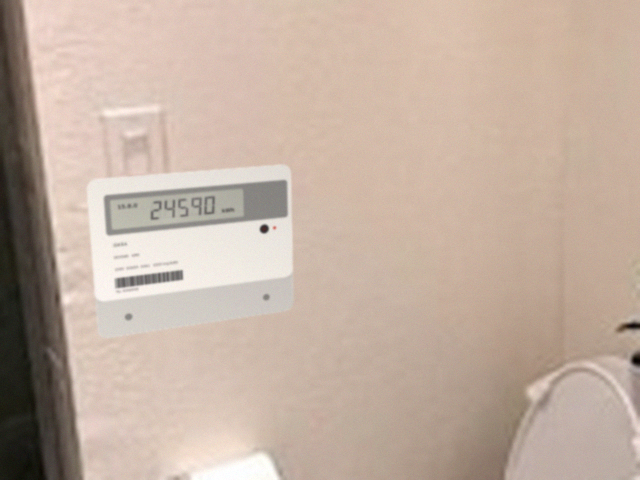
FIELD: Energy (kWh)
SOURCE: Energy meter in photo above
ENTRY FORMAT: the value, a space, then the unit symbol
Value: 24590 kWh
